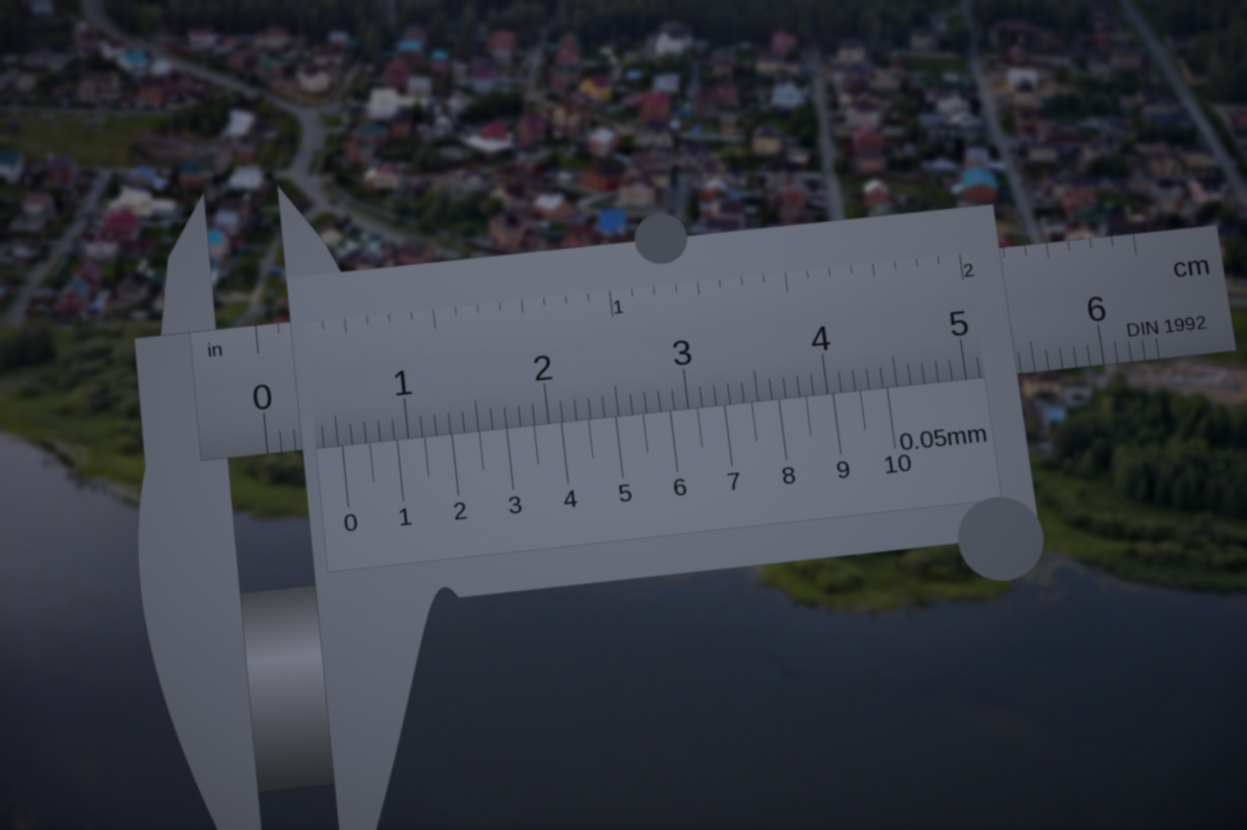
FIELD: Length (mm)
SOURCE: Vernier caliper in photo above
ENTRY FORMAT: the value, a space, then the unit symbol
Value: 5.3 mm
